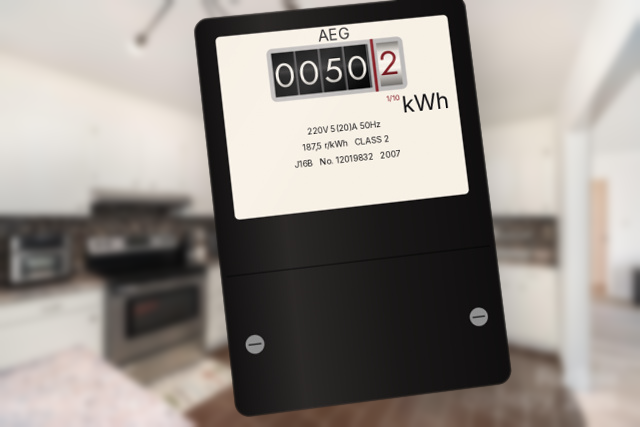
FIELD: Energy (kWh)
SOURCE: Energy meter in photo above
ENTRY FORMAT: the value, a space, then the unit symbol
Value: 50.2 kWh
